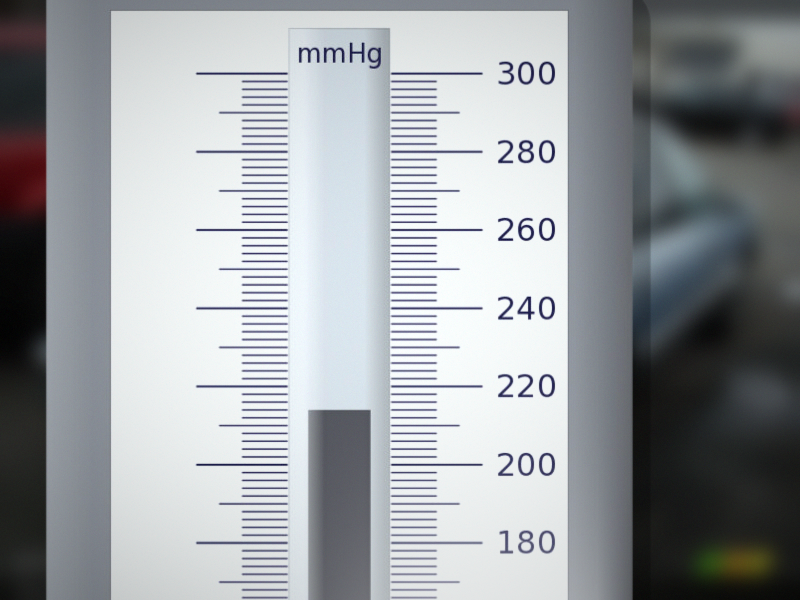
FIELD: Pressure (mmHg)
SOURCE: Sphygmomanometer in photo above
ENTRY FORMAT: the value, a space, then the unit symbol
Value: 214 mmHg
